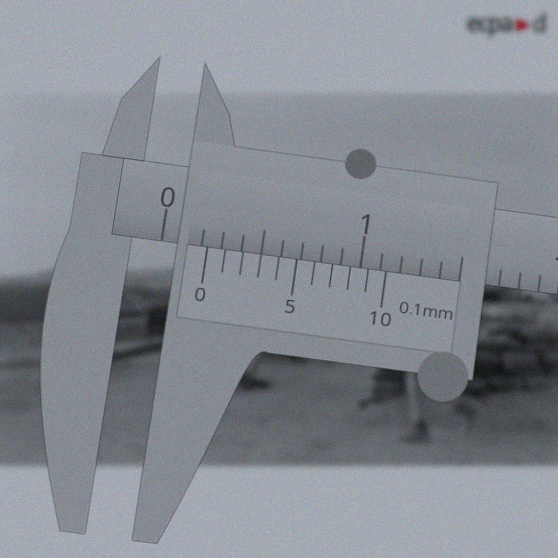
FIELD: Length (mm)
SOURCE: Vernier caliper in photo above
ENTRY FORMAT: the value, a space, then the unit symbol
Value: 2.3 mm
